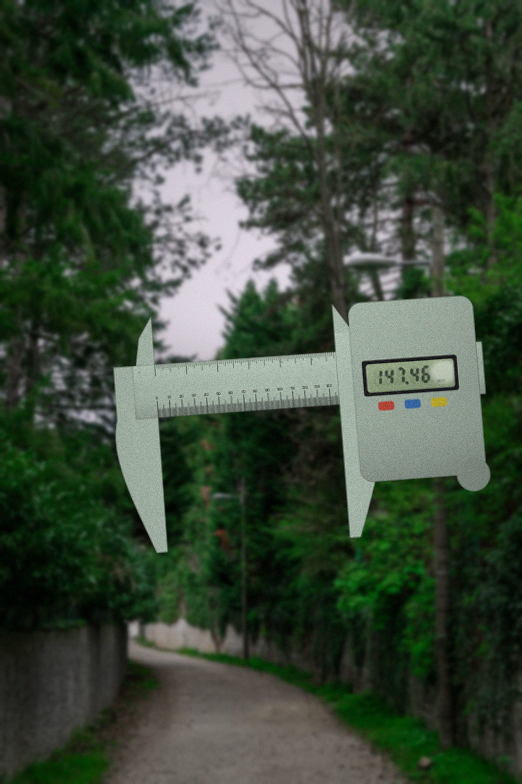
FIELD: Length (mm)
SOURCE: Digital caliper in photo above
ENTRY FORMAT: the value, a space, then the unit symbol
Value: 147.46 mm
